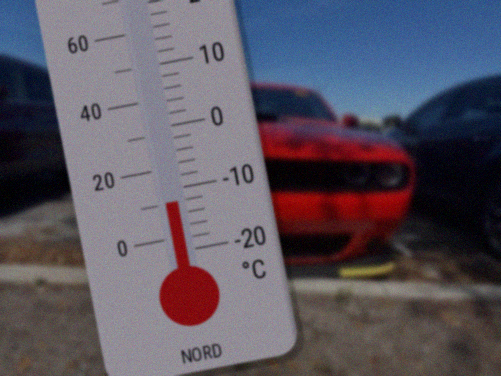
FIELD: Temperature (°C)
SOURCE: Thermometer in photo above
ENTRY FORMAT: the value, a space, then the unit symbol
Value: -12 °C
